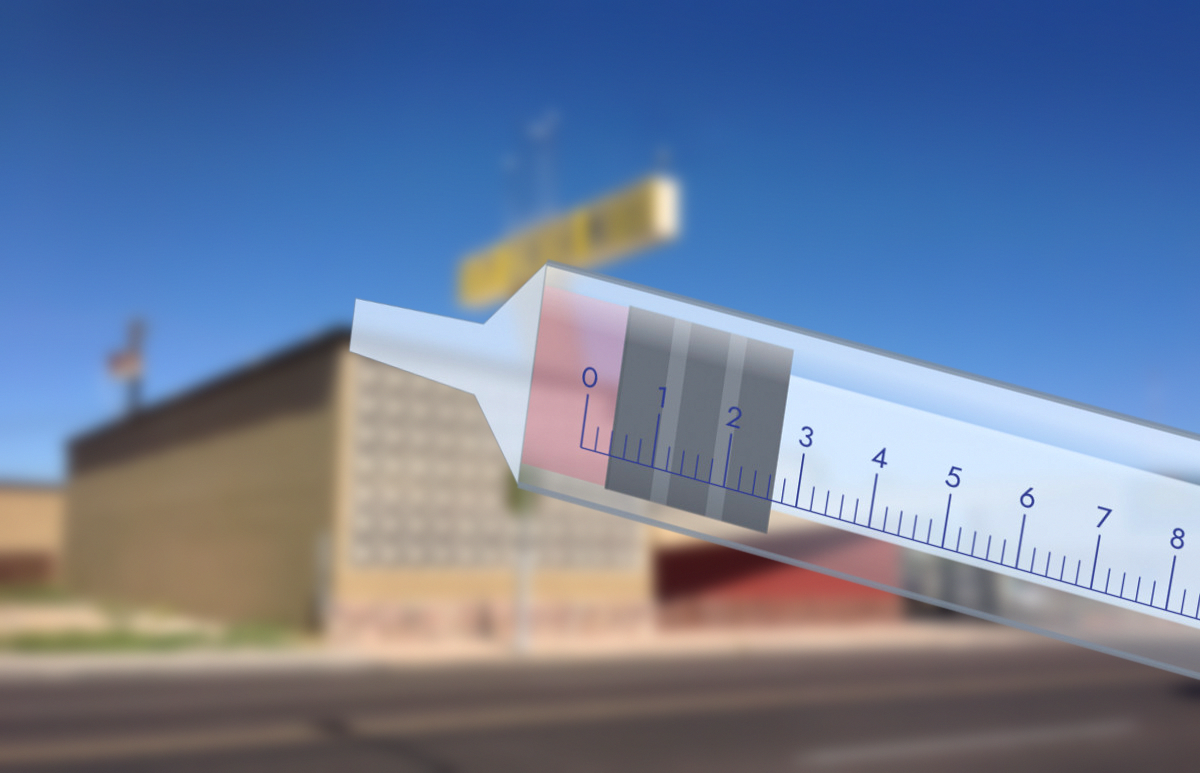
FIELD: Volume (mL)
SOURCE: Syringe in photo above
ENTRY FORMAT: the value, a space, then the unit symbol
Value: 0.4 mL
